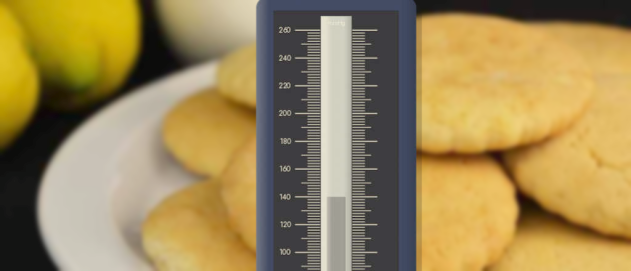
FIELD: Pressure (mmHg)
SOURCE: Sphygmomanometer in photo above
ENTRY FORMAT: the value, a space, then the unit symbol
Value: 140 mmHg
